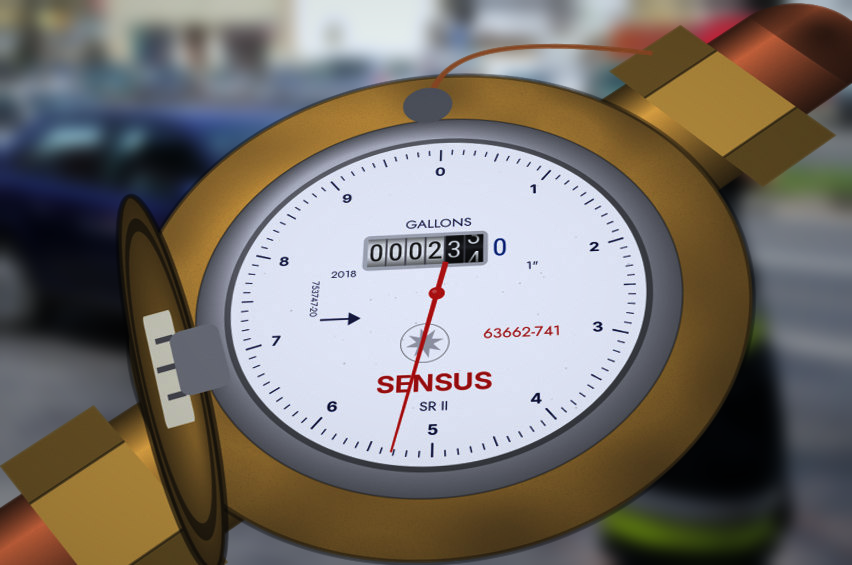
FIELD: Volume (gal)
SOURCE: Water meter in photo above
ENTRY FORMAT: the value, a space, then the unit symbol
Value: 2335.3 gal
